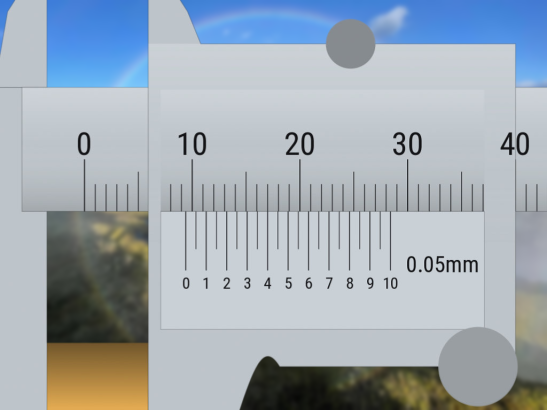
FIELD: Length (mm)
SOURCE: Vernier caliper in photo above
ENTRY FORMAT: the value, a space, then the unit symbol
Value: 9.4 mm
